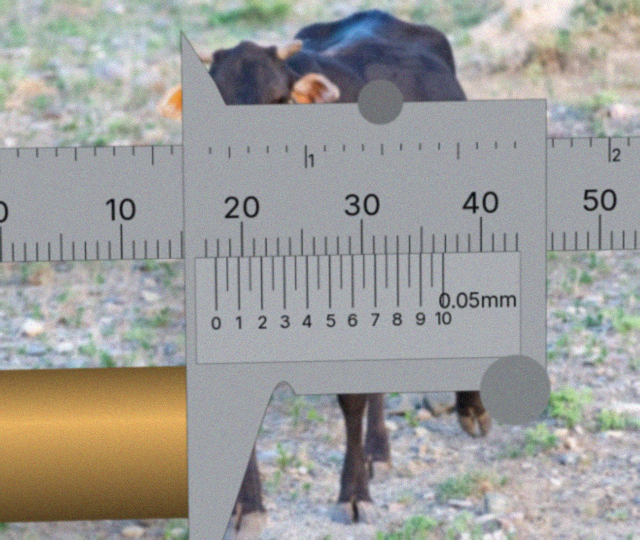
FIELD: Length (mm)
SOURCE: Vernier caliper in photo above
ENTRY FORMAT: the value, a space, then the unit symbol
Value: 17.8 mm
